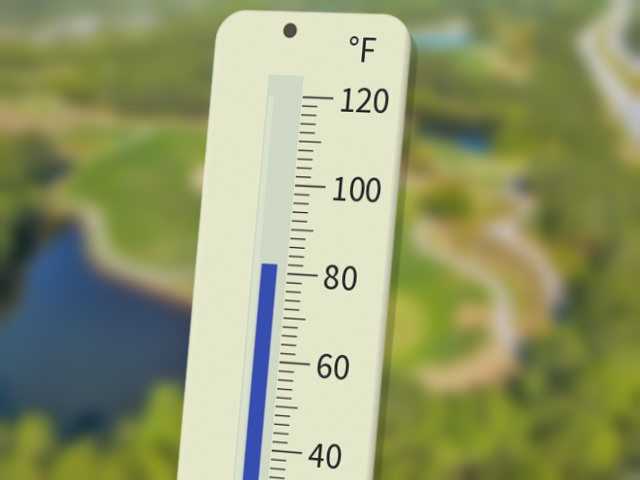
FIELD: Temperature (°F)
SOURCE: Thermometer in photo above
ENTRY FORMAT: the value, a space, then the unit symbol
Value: 82 °F
